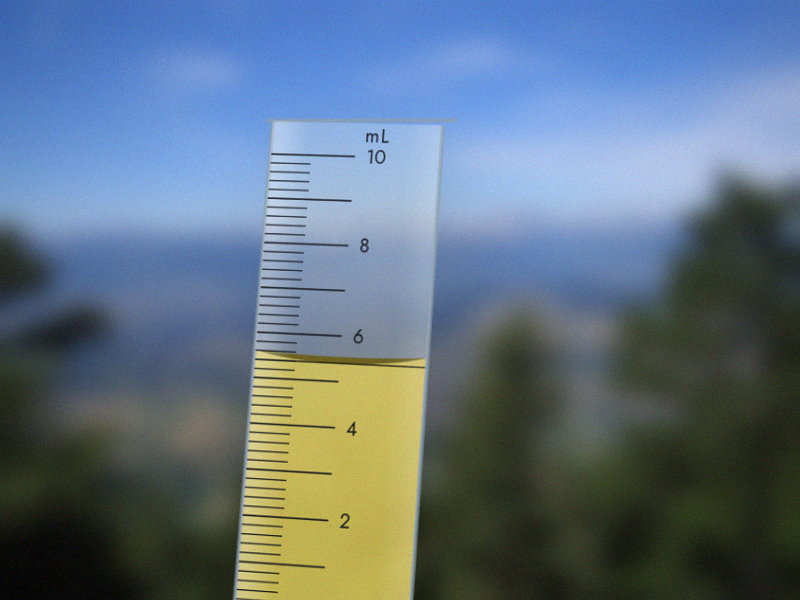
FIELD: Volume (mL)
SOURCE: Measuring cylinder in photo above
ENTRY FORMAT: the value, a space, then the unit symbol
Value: 5.4 mL
